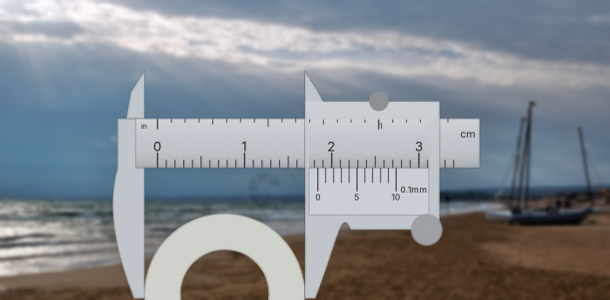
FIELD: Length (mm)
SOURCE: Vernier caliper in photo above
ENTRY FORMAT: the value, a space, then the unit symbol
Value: 18.4 mm
